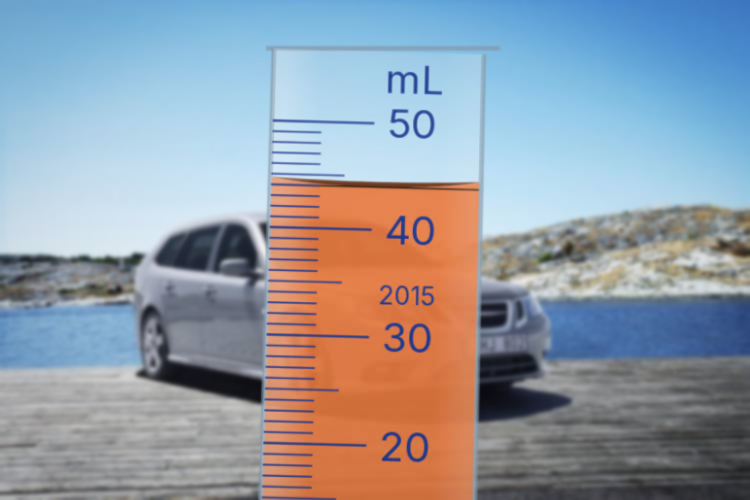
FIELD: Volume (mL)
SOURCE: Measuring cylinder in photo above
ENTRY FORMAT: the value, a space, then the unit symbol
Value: 44 mL
